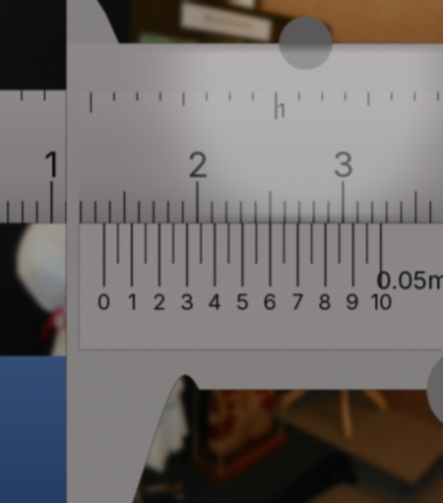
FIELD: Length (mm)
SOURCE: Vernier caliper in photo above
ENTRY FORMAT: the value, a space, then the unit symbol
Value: 13.6 mm
